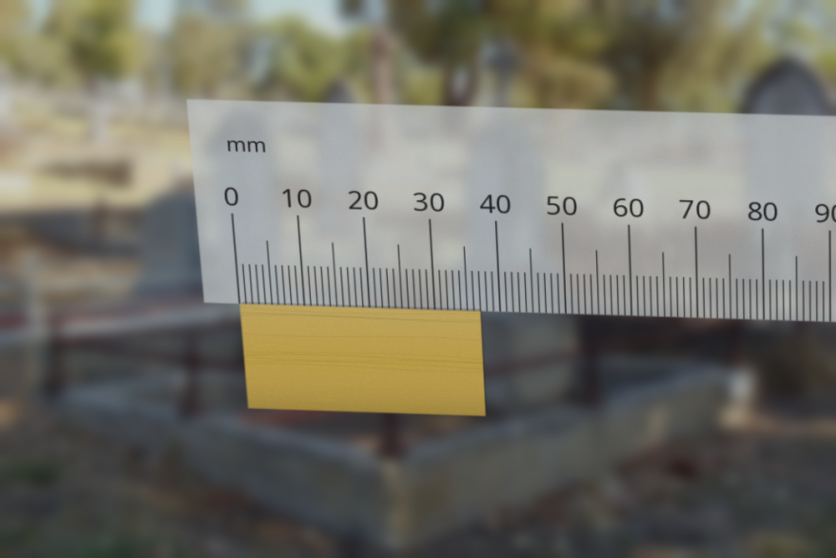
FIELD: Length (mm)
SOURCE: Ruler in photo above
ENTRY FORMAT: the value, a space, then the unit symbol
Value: 37 mm
